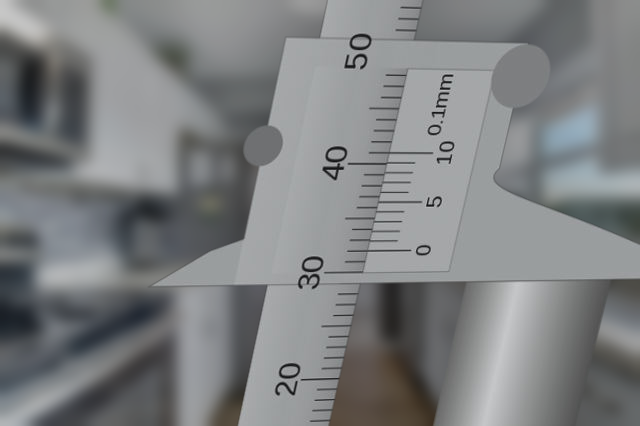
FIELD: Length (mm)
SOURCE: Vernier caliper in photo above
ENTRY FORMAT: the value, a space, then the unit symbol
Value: 32.0 mm
